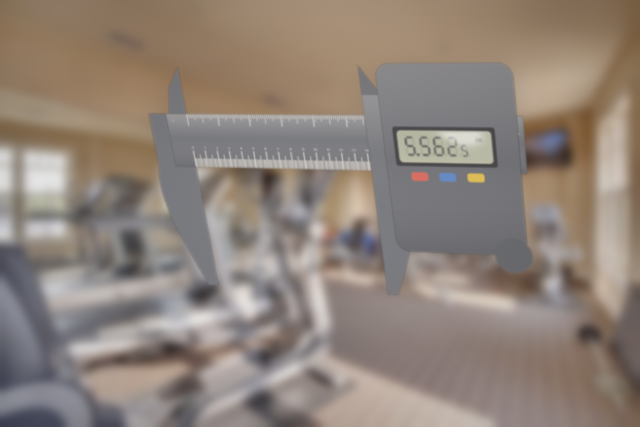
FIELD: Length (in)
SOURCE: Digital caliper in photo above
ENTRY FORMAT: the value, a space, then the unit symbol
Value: 5.5625 in
